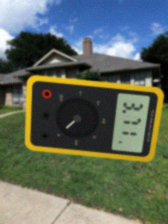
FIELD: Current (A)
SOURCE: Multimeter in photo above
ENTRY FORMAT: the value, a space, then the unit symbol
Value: 3.71 A
